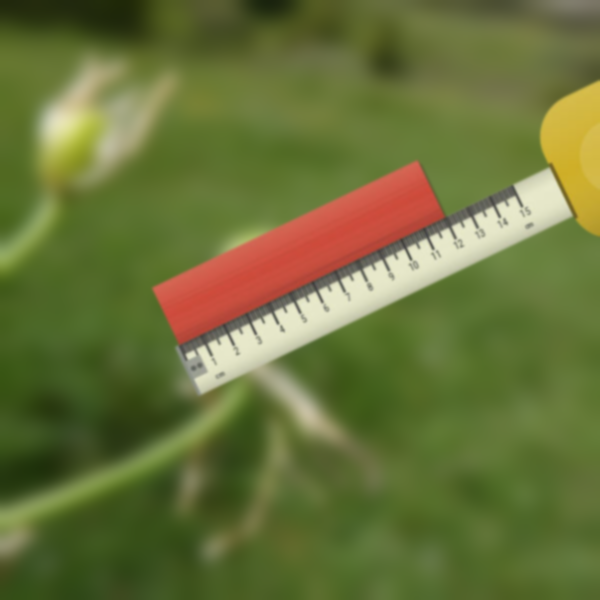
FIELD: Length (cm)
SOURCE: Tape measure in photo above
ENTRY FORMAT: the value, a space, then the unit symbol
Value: 12 cm
